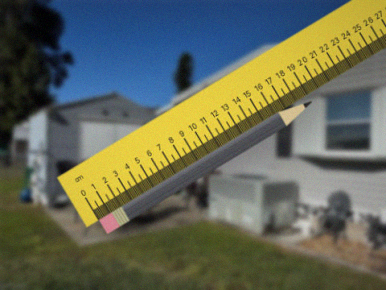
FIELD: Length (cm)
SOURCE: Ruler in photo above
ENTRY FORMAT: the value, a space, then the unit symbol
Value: 19 cm
